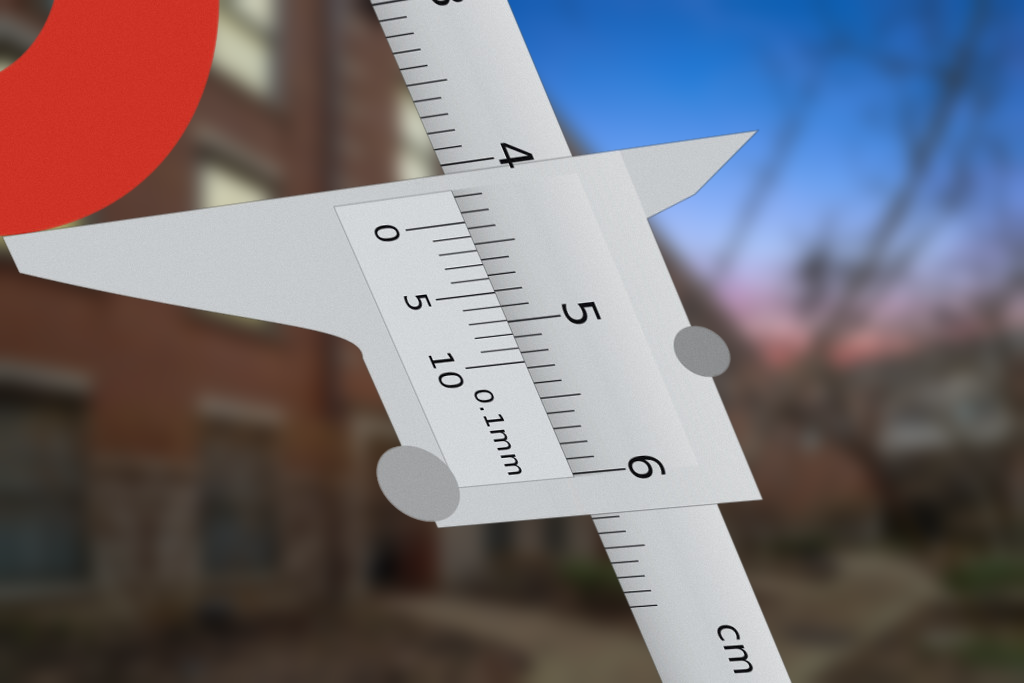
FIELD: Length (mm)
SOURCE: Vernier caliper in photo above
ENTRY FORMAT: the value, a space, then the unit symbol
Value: 43.6 mm
